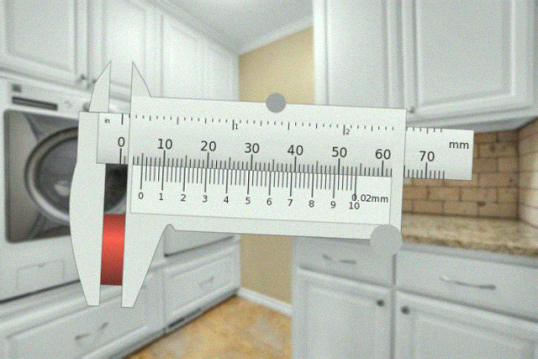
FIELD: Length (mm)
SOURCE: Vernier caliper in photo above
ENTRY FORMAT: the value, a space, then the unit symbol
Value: 5.0 mm
